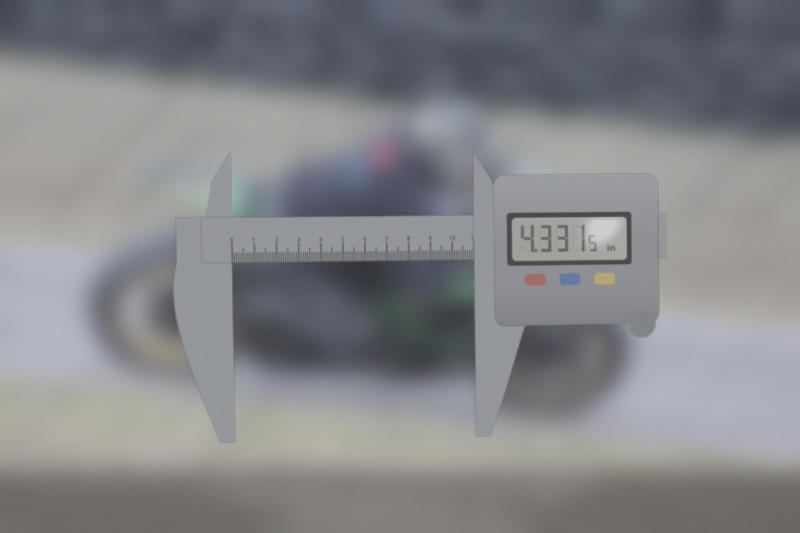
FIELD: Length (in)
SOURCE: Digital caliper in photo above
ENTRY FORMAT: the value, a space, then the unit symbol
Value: 4.3315 in
